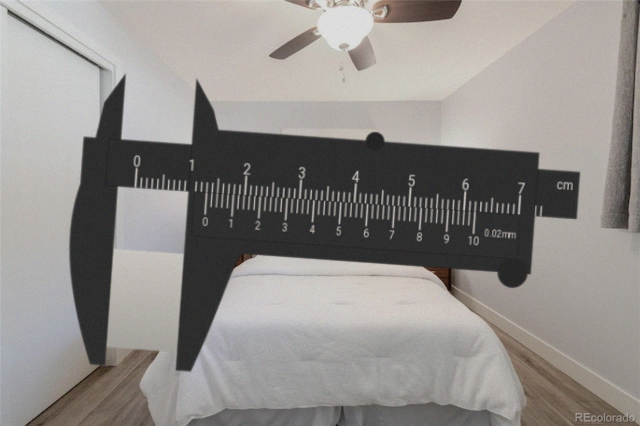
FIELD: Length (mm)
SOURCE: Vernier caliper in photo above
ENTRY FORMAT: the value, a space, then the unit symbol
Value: 13.0 mm
